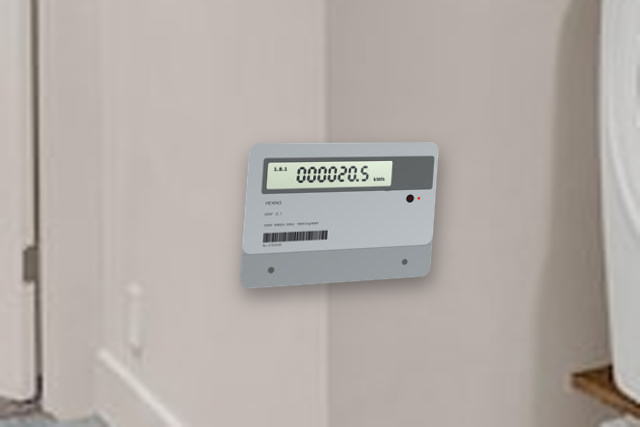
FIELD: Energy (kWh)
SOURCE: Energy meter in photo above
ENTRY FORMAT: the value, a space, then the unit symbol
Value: 20.5 kWh
